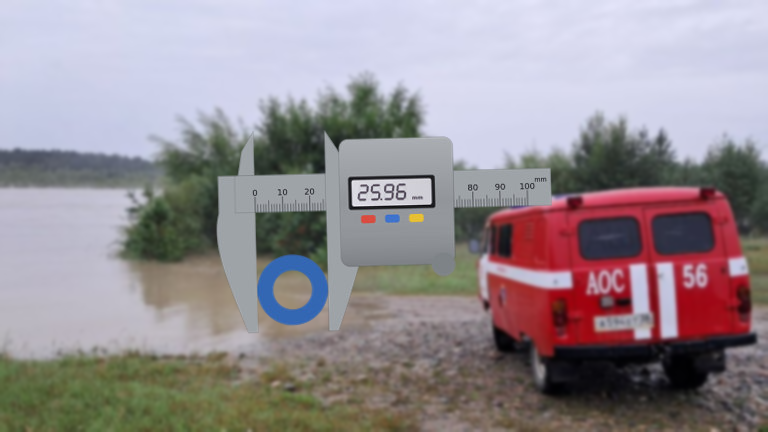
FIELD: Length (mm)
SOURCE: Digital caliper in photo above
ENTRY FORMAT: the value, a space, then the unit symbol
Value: 25.96 mm
